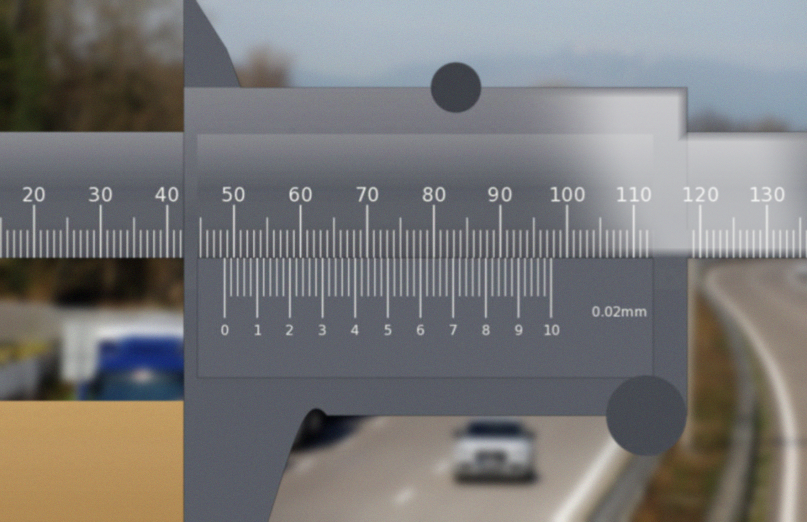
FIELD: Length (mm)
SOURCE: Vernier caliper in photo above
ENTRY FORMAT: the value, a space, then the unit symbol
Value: 48.6 mm
